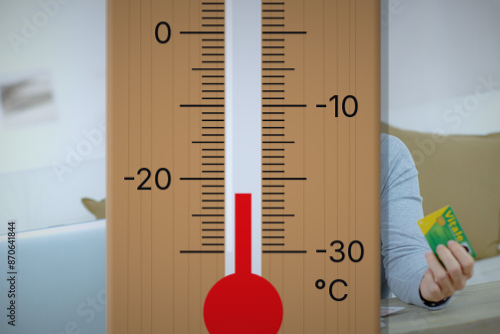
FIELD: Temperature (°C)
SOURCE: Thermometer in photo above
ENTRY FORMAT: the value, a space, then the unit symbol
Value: -22 °C
